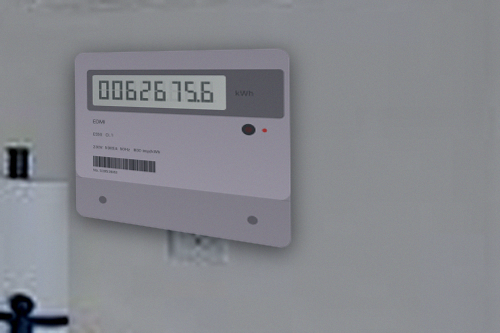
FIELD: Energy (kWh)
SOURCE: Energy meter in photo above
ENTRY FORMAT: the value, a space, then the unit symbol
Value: 62675.6 kWh
